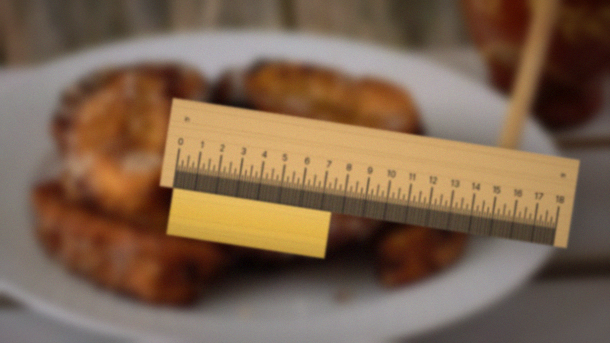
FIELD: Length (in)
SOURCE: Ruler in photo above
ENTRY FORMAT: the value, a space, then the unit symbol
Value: 7.5 in
